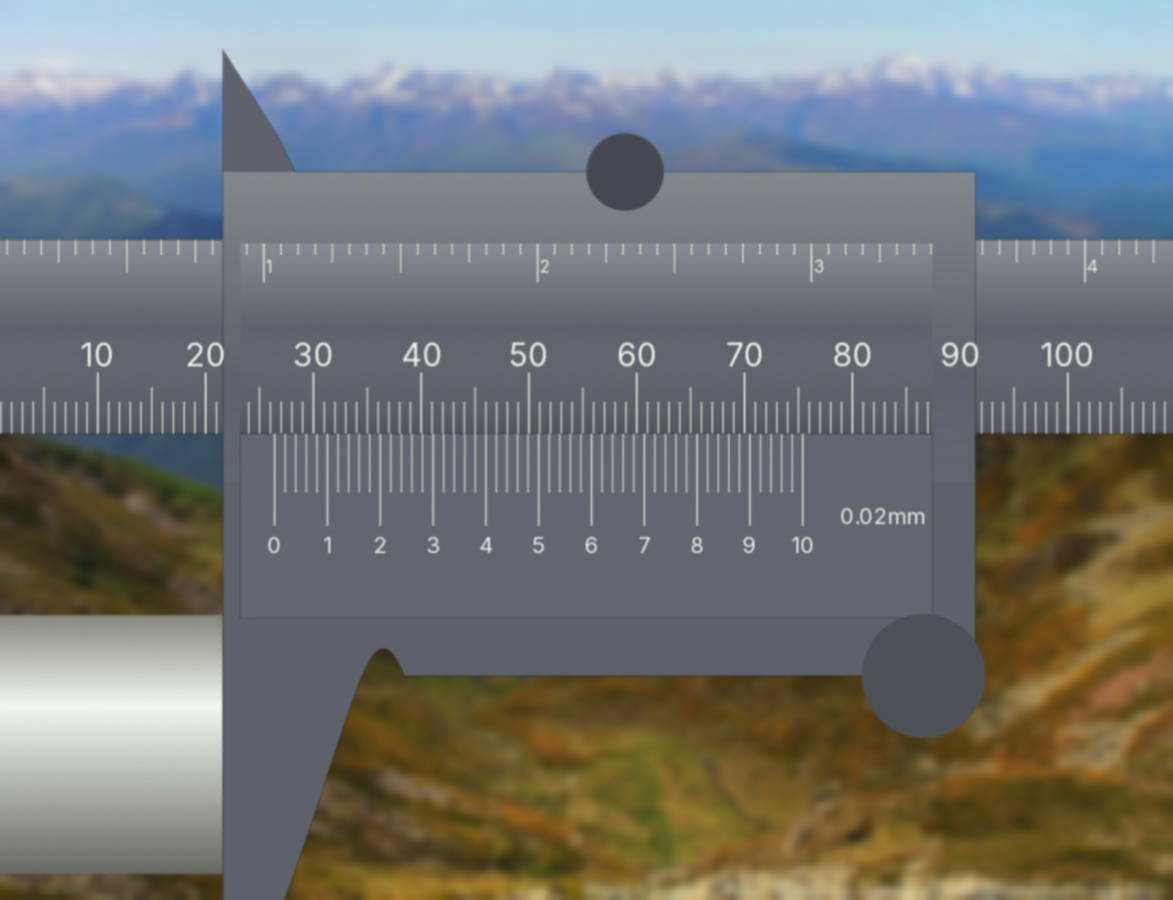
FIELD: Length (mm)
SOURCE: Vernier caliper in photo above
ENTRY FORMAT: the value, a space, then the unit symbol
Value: 26.4 mm
